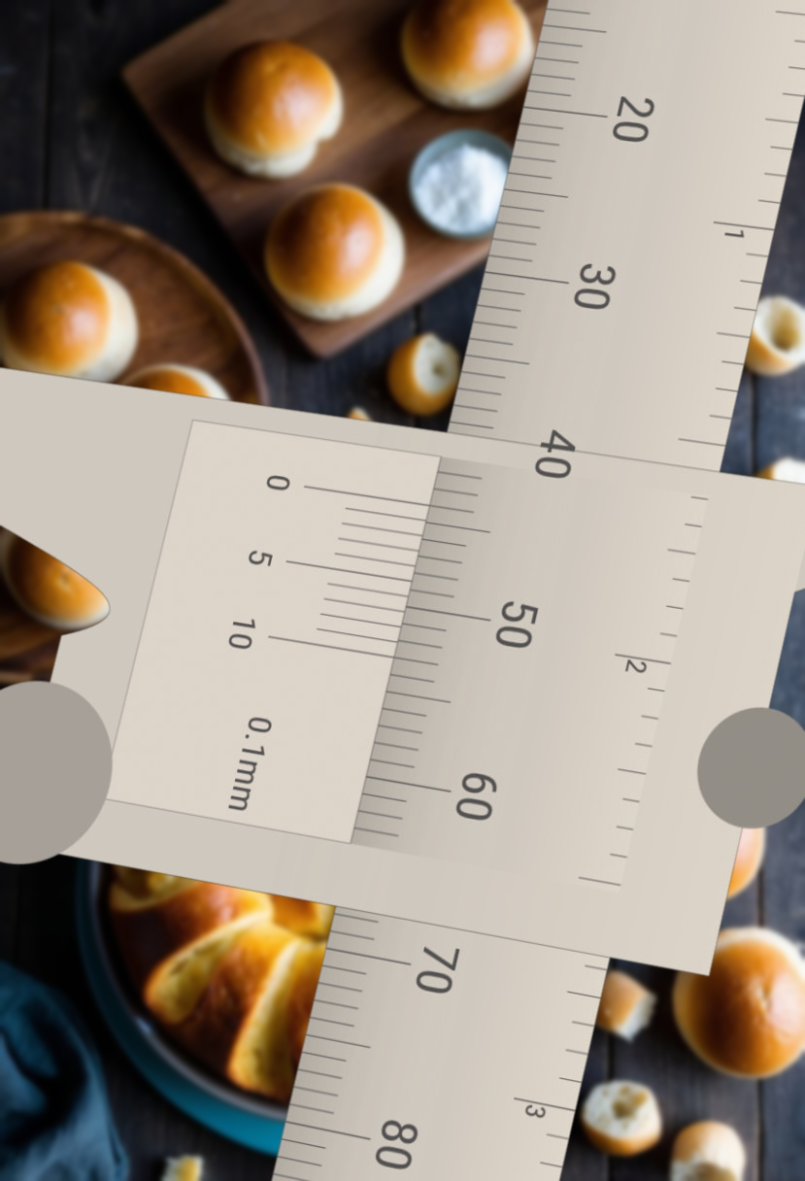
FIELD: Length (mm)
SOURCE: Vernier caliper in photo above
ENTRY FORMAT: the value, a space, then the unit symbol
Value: 44.0 mm
